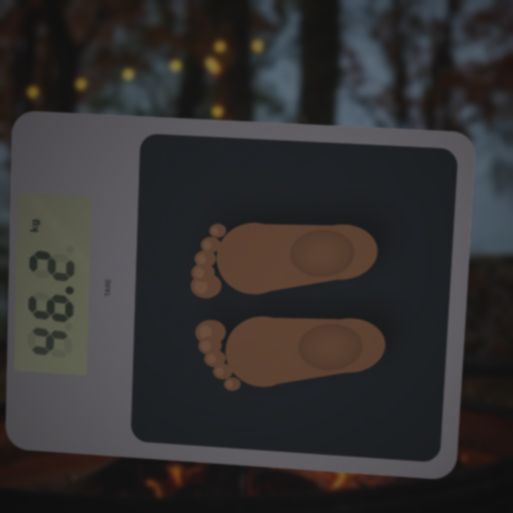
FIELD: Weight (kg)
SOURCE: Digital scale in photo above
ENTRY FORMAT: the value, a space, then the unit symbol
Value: 46.2 kg
